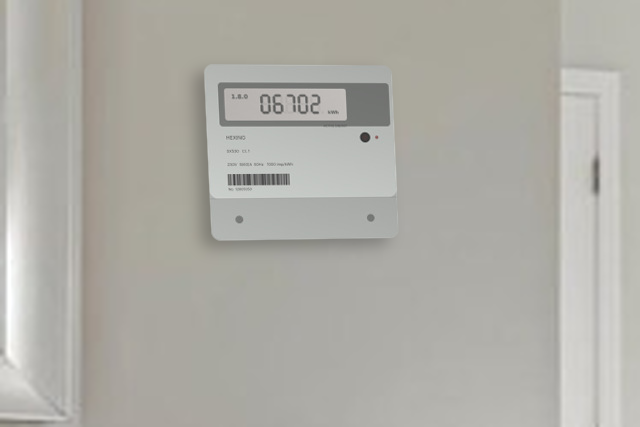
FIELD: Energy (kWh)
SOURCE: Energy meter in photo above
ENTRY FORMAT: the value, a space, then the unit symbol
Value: 6702 kWh
